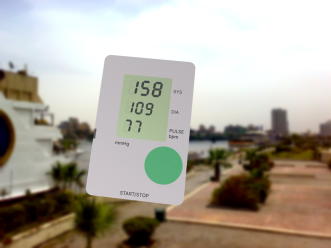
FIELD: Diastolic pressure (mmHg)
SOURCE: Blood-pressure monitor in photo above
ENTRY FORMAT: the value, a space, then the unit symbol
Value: 109 mmHg
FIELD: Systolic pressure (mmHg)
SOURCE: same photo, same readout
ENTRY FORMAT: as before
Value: 158 mmHg
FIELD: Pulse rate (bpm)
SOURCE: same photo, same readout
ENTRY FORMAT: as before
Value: 77 bpm
